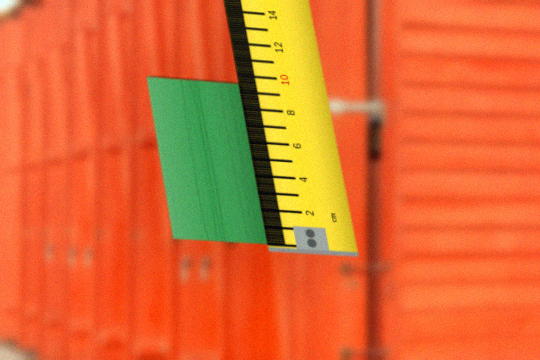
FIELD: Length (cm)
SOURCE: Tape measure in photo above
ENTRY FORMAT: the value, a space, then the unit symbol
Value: 9.5 cm
